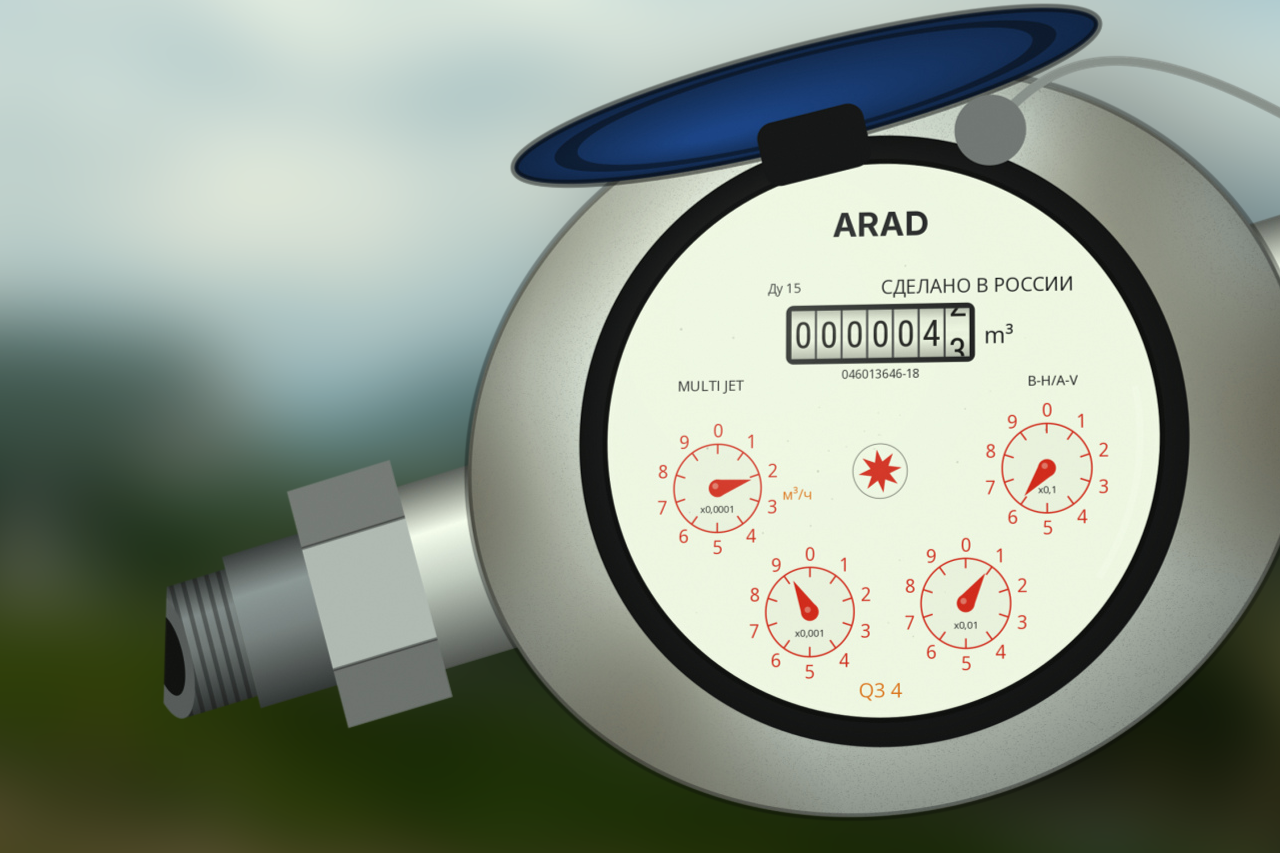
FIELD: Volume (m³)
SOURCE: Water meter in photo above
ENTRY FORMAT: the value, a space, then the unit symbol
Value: 42.6092 m³
